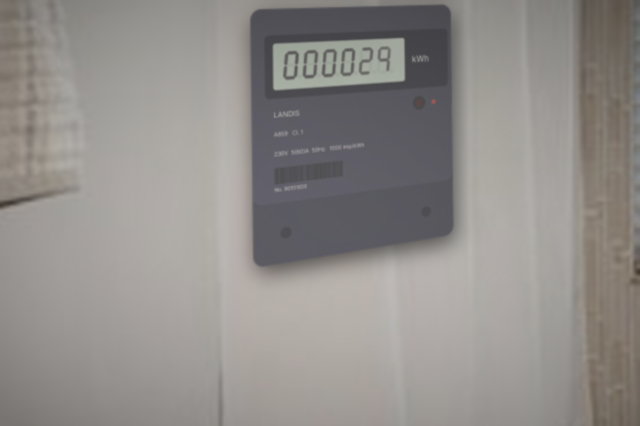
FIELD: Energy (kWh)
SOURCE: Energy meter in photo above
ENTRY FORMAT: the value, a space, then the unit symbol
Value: 29 kWh
